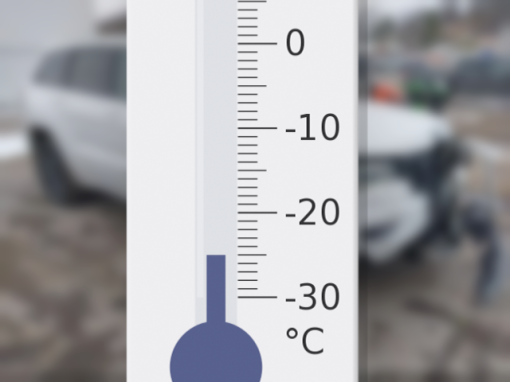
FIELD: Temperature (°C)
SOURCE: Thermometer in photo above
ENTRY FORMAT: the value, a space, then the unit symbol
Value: -25 °C
